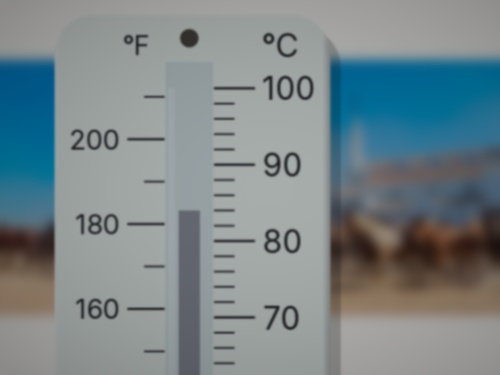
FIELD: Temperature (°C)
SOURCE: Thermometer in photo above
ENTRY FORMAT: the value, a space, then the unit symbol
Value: 84 °C
